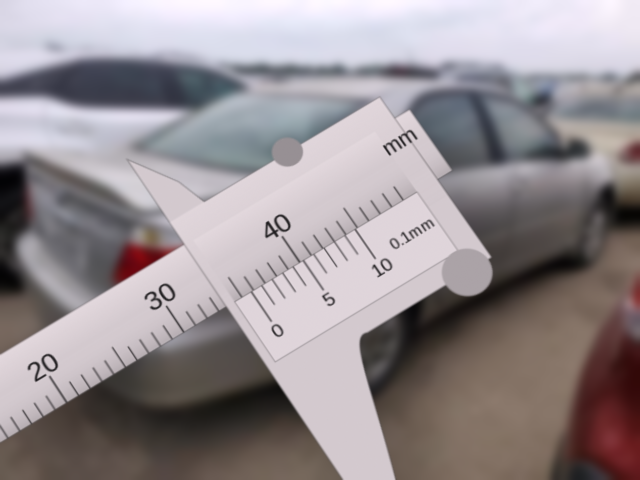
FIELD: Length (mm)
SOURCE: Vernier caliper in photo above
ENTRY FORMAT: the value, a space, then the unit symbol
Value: 35.8 mm
